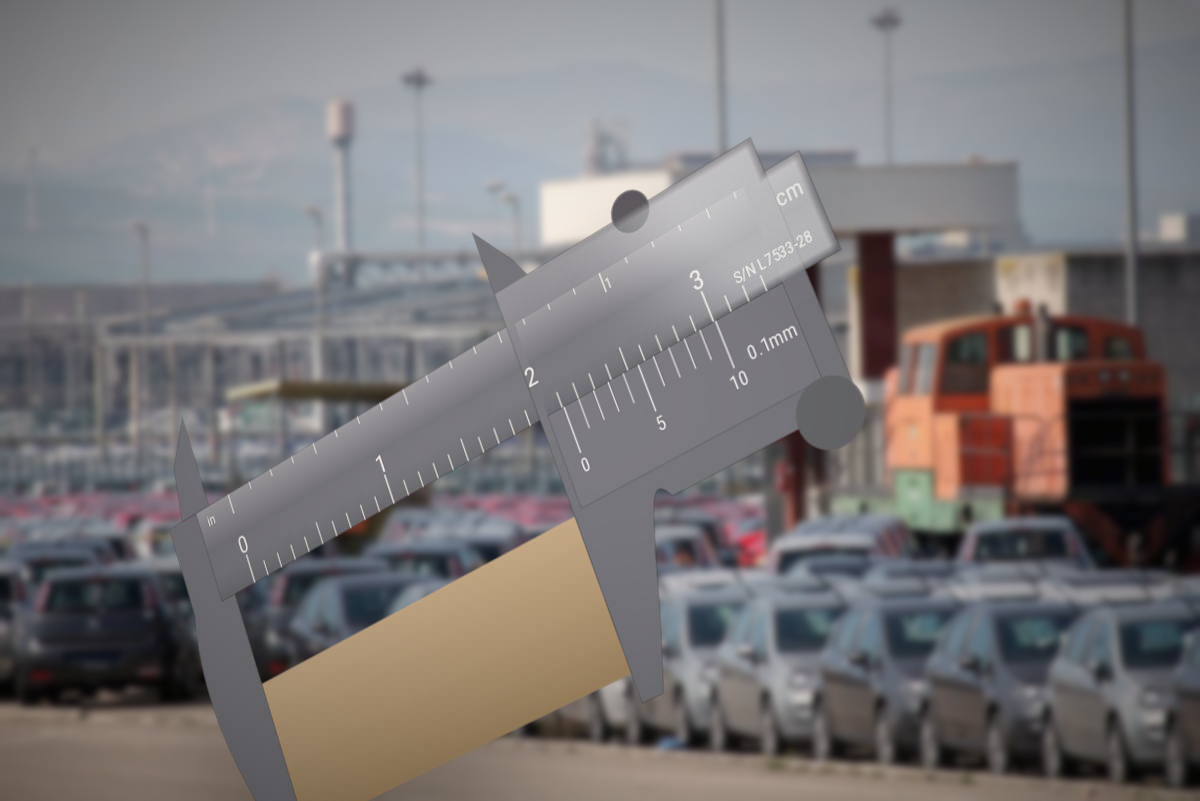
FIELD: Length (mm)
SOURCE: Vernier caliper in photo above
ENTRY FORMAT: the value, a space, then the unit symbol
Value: 21.1 mm
